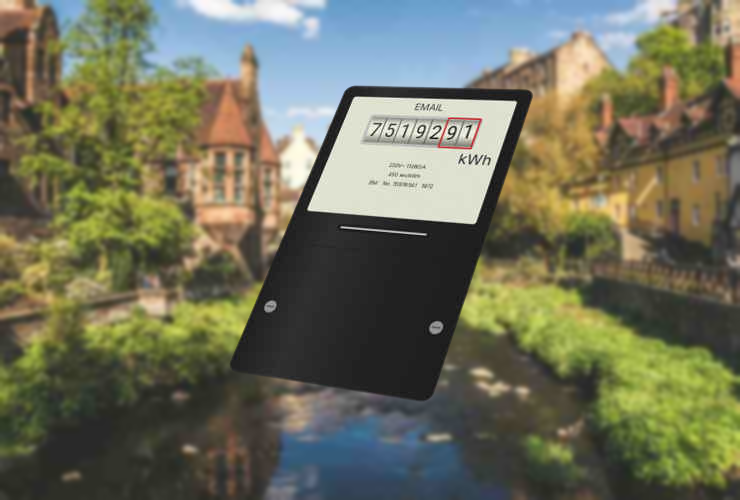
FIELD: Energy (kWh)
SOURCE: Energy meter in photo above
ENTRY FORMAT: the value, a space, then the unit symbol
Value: 75192.91 kWh
